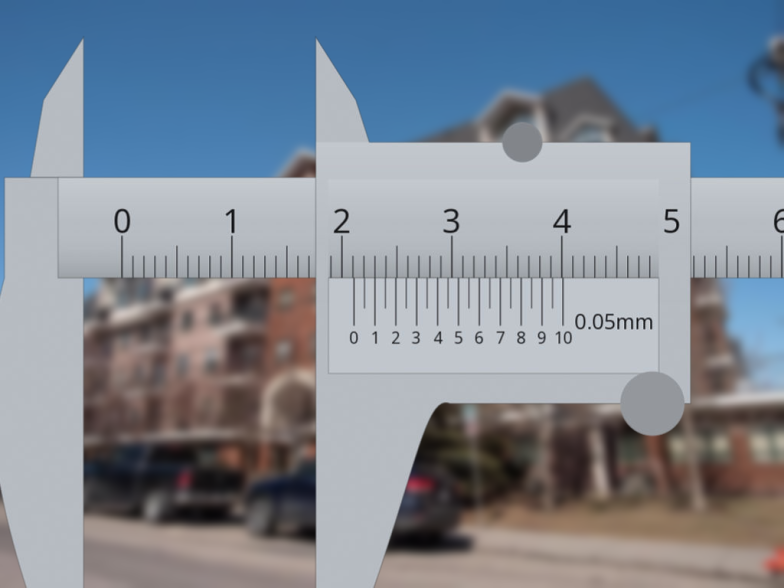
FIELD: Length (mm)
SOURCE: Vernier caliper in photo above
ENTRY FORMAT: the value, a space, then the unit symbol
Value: 21.1 mm
